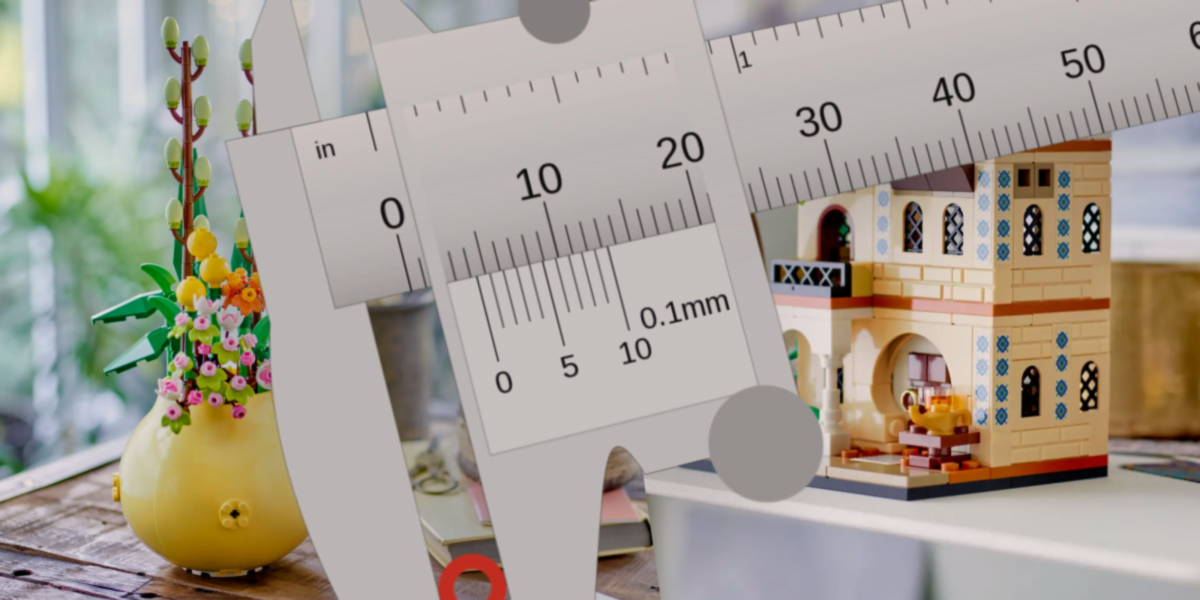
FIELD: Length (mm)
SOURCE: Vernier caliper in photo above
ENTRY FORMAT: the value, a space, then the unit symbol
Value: 4.4 mm
